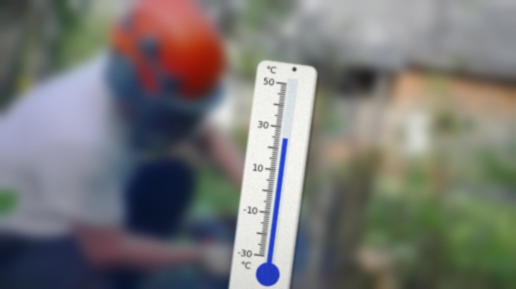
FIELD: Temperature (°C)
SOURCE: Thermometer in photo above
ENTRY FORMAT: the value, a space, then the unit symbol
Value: 25 °C
